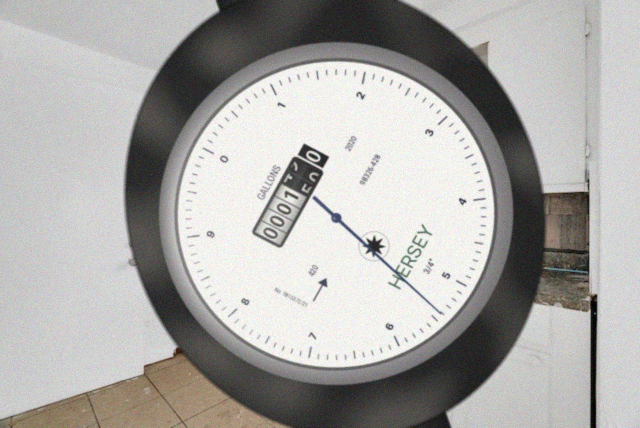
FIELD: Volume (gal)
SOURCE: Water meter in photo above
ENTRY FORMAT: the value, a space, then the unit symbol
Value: 1495.4 gal
